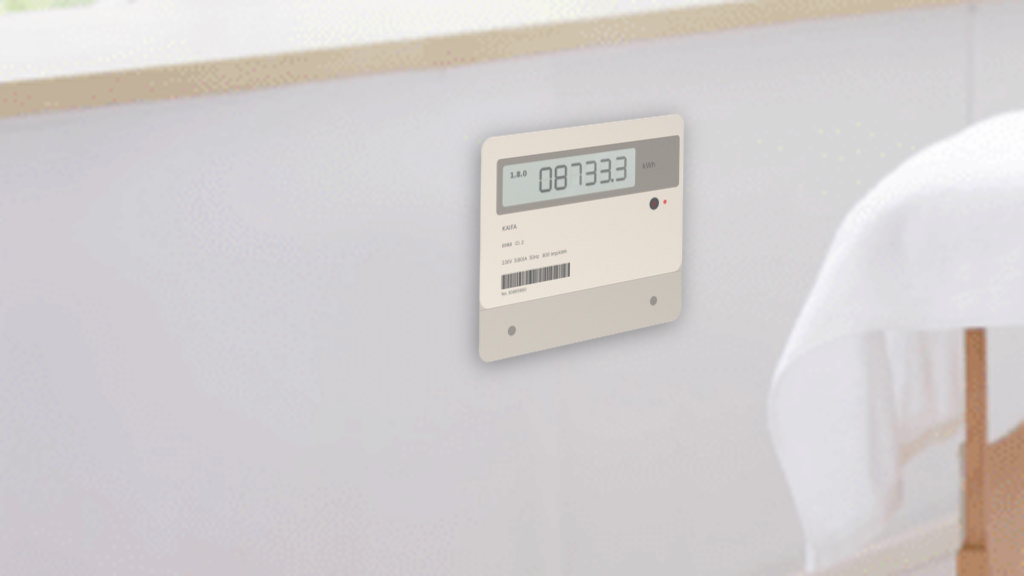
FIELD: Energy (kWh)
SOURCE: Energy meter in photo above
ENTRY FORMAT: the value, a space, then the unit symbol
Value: 8733.3 kWh
